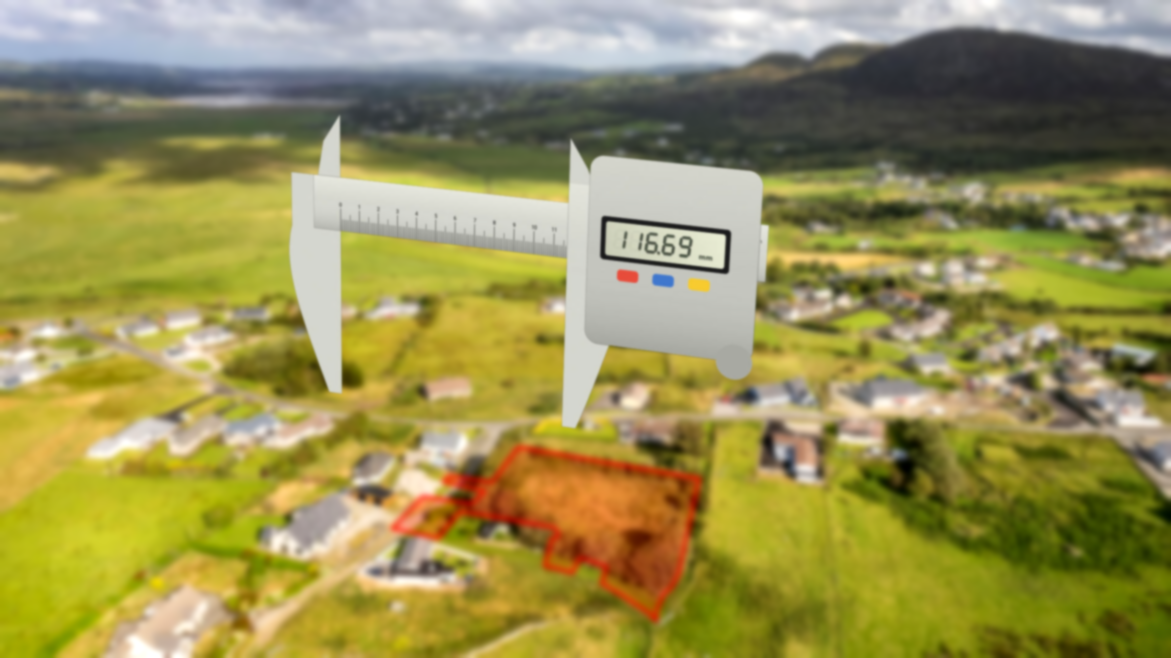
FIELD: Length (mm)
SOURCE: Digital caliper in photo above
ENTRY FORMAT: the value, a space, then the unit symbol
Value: 116.69 mm
